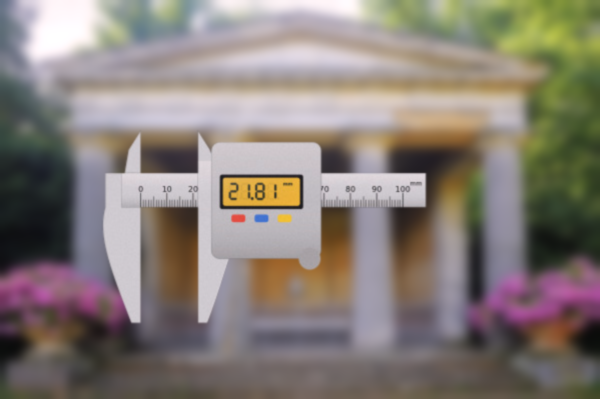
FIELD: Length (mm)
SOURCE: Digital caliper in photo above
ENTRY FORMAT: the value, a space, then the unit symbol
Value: 21.81 mm
